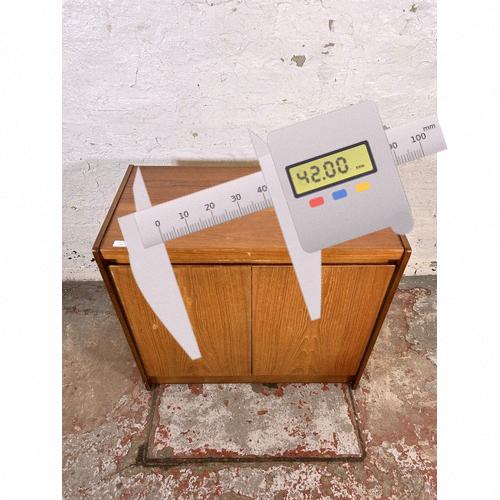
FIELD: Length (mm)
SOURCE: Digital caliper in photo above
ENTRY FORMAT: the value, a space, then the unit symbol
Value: 42.00 mm
